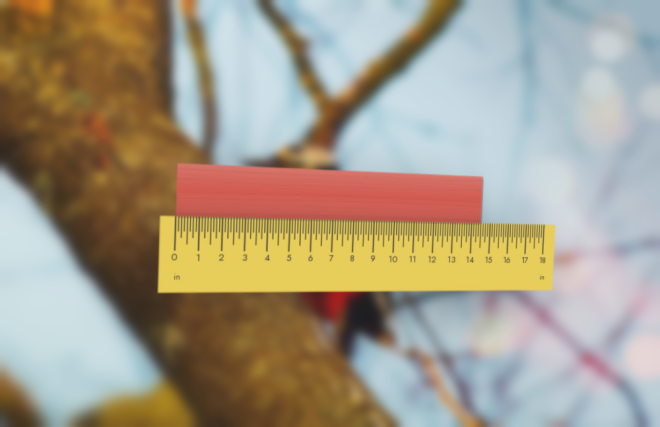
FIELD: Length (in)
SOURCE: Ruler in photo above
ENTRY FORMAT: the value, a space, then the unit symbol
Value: 14.5 in
